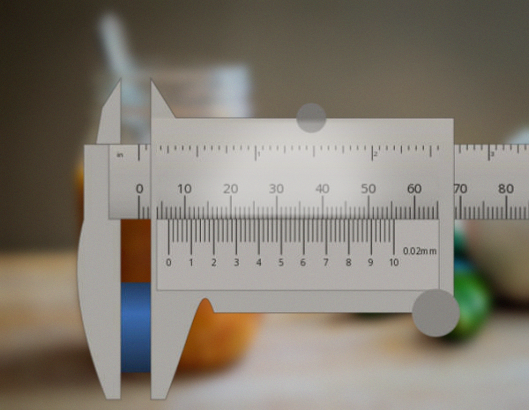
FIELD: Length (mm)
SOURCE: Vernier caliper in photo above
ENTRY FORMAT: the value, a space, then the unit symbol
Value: 6.5 mm
